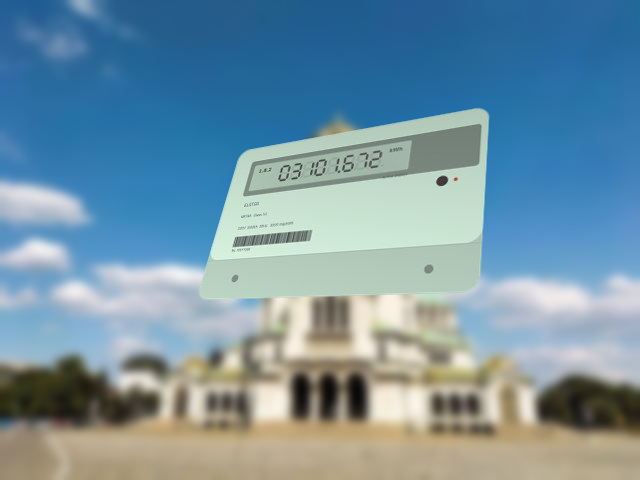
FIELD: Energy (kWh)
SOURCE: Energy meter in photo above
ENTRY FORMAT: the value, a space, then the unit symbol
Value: 3101.672 kWh
